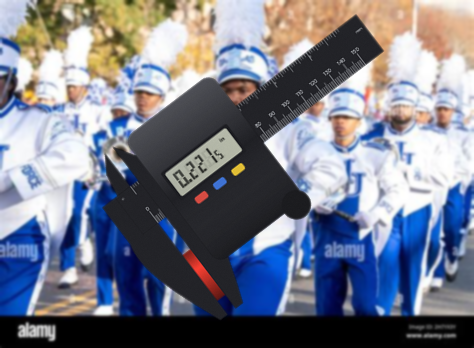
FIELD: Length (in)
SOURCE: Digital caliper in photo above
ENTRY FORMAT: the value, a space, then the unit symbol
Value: 0.2215 in
